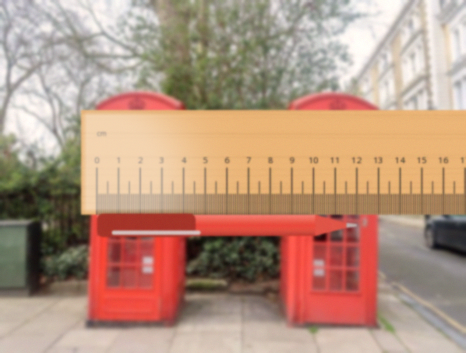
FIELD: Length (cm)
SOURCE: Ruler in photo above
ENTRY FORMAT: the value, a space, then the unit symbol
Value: 12 cm
